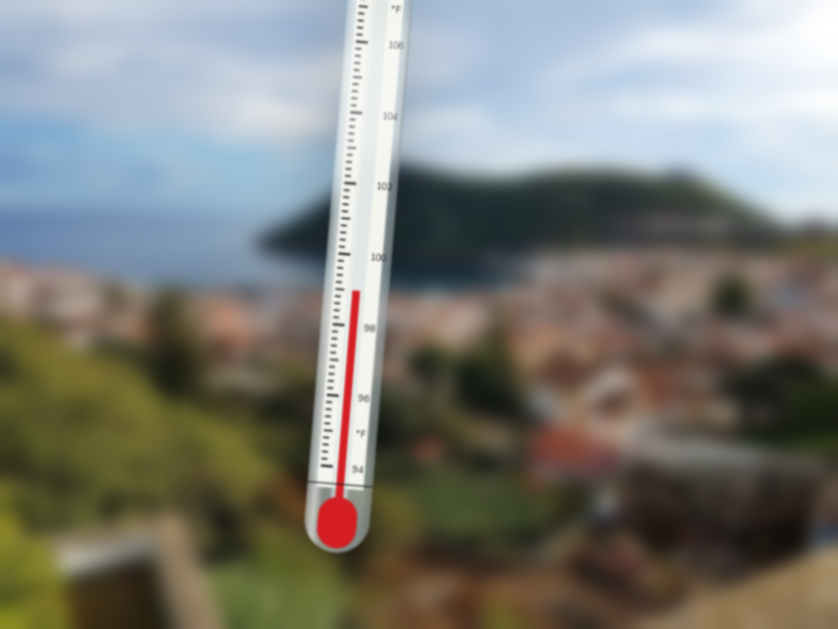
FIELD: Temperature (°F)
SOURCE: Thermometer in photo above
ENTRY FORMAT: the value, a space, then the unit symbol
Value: 99 °F
